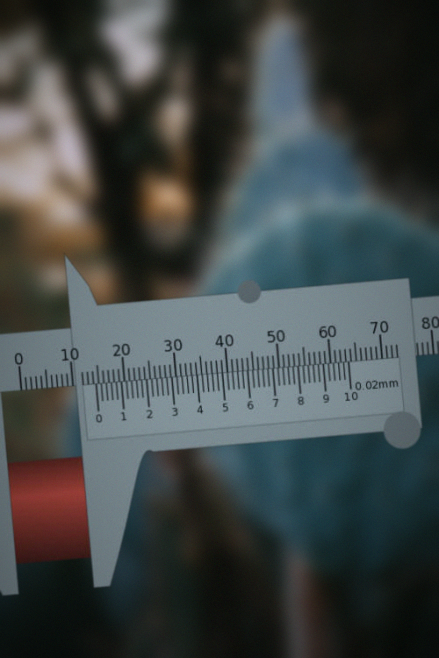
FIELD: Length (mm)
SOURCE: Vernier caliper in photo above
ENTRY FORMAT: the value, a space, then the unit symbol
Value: 14.5 mm
